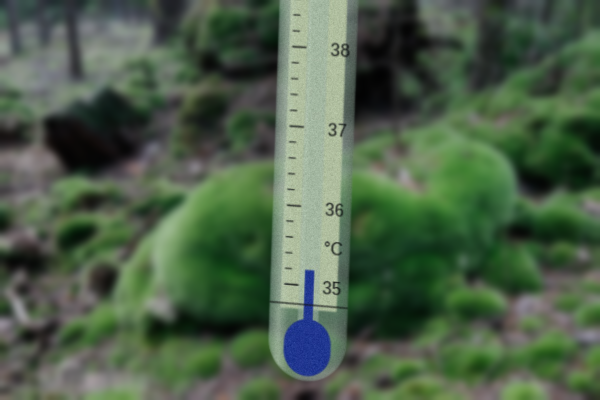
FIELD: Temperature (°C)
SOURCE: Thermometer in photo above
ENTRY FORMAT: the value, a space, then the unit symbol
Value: 35.2 °C
